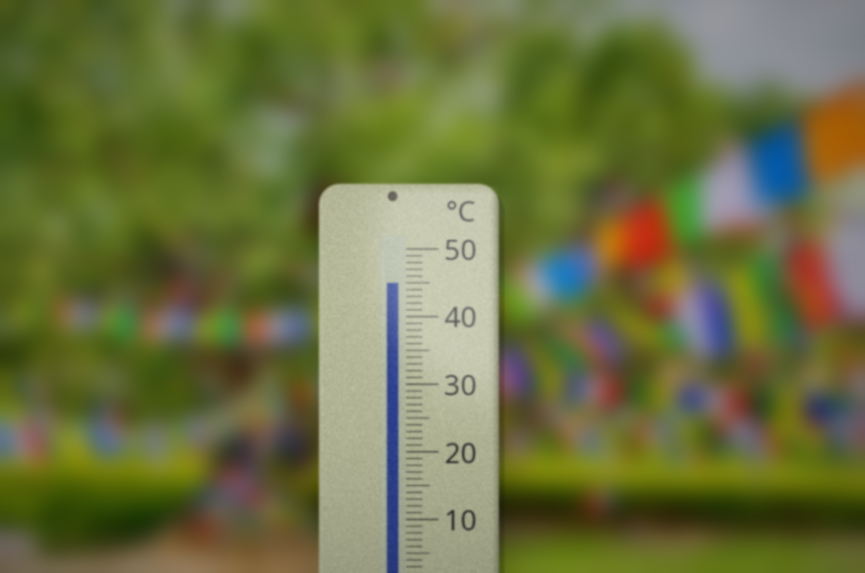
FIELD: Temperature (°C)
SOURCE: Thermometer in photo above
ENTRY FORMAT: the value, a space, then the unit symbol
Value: 45 °C
